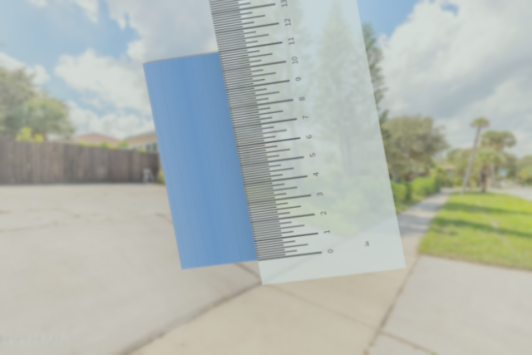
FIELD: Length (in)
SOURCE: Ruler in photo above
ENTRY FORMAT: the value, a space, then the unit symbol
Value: 11 in
